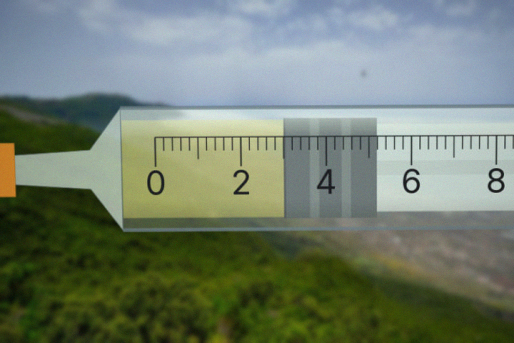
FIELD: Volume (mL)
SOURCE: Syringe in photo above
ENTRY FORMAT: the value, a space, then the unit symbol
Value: 3 mL
